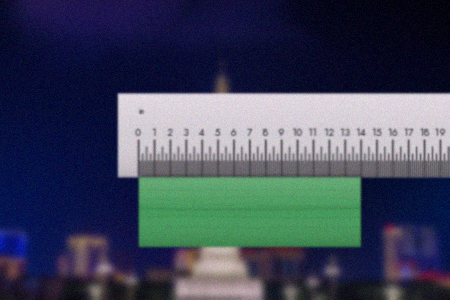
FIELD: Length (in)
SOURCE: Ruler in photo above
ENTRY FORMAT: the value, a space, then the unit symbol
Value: 14 in
